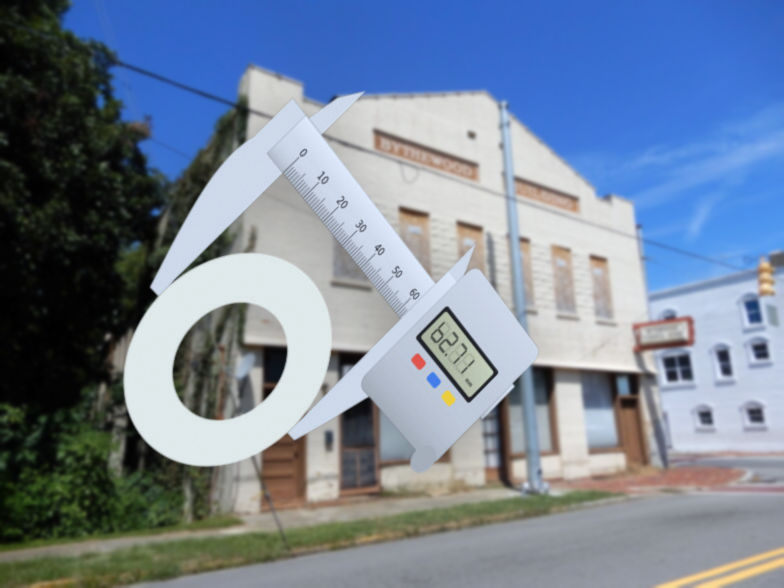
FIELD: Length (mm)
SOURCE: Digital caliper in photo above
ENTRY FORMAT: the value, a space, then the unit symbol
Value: 62.71 mm
